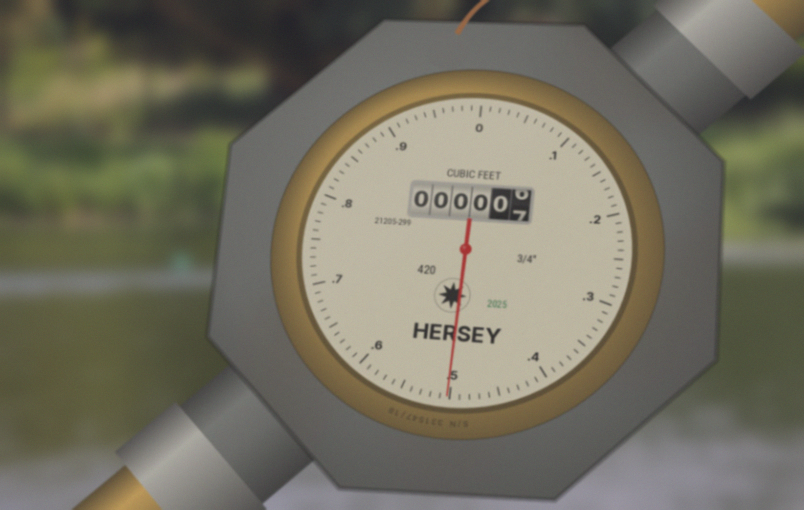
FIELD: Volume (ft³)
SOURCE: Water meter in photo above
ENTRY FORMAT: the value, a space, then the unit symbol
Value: 6.50 ft³
